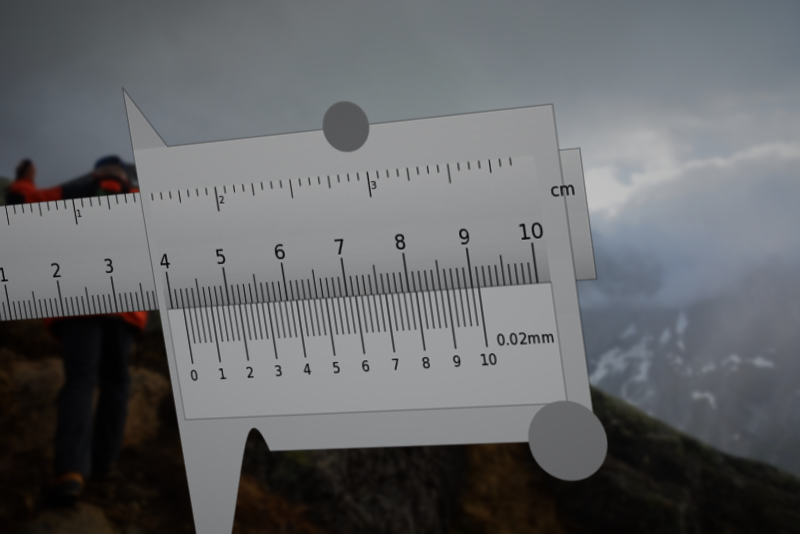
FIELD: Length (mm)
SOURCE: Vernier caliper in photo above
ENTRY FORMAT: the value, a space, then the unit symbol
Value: 42.0 mm
